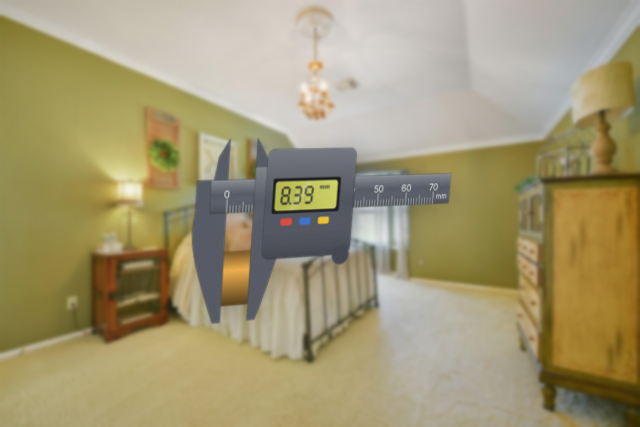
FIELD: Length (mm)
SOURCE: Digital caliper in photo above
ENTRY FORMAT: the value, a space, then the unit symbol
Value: 8.39 mm
